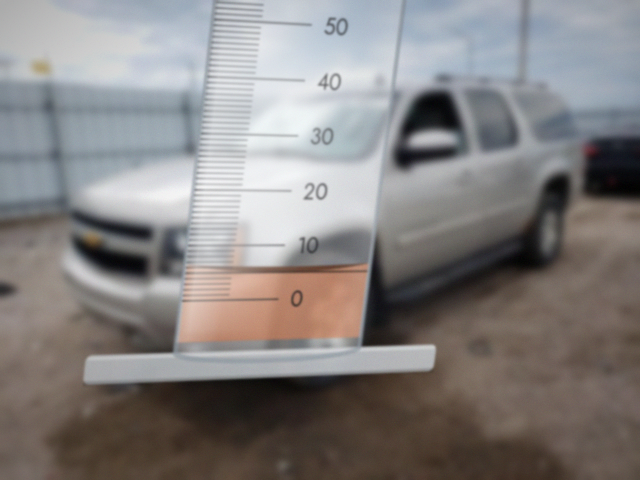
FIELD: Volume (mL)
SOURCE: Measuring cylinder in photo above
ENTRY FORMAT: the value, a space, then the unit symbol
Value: 5 mL
